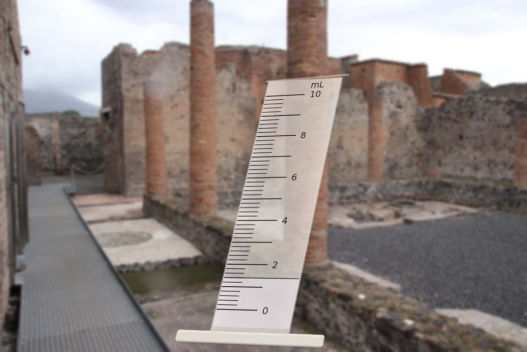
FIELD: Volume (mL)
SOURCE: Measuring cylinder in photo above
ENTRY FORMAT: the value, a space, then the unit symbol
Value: 1.4 mL
